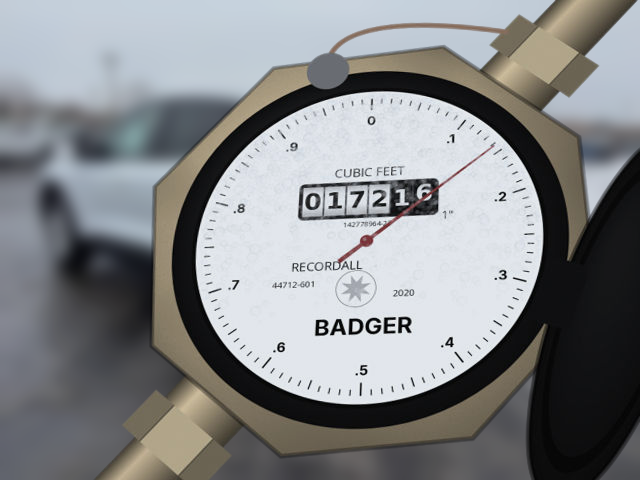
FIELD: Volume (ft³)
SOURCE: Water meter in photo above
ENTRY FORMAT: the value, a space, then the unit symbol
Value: 17216.14 ft³
